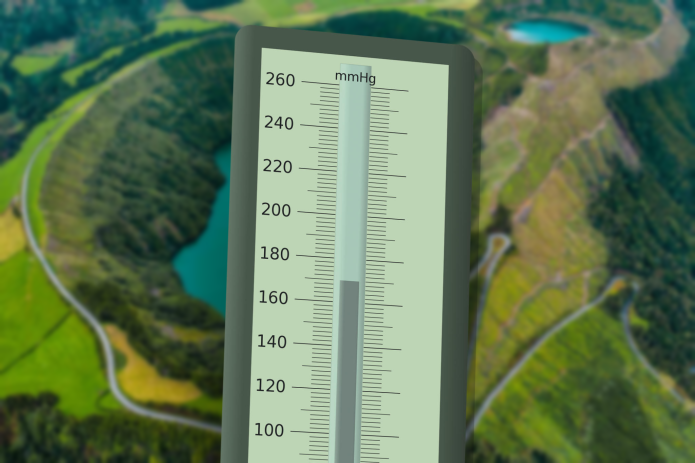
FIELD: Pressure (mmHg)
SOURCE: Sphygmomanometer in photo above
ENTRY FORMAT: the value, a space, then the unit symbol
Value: 170 mmHg
